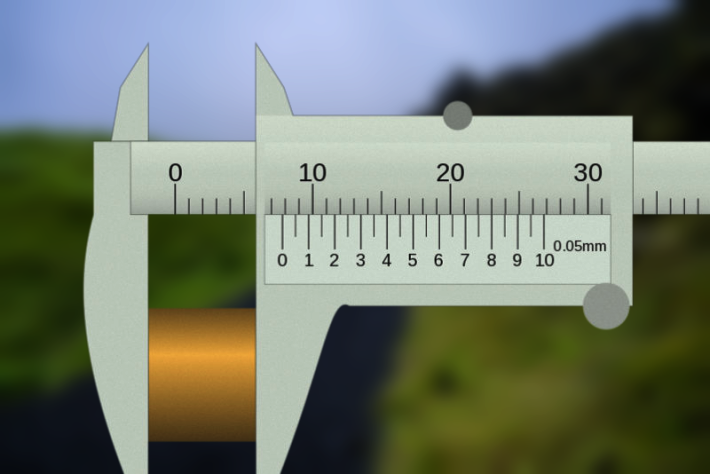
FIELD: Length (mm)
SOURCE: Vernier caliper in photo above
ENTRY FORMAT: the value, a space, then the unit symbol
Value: 7.8 mm
